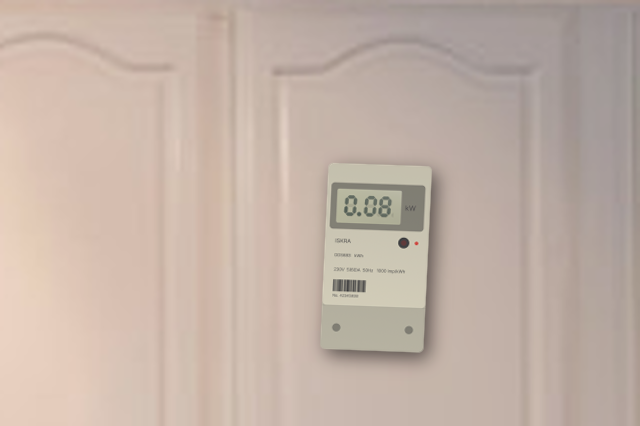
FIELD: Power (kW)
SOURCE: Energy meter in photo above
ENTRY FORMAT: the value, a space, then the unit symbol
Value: 0.08 kW
